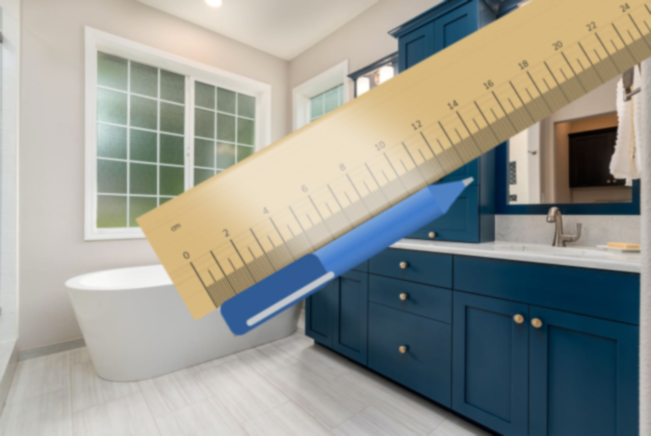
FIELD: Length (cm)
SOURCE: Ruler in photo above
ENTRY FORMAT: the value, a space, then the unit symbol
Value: 13 cm
